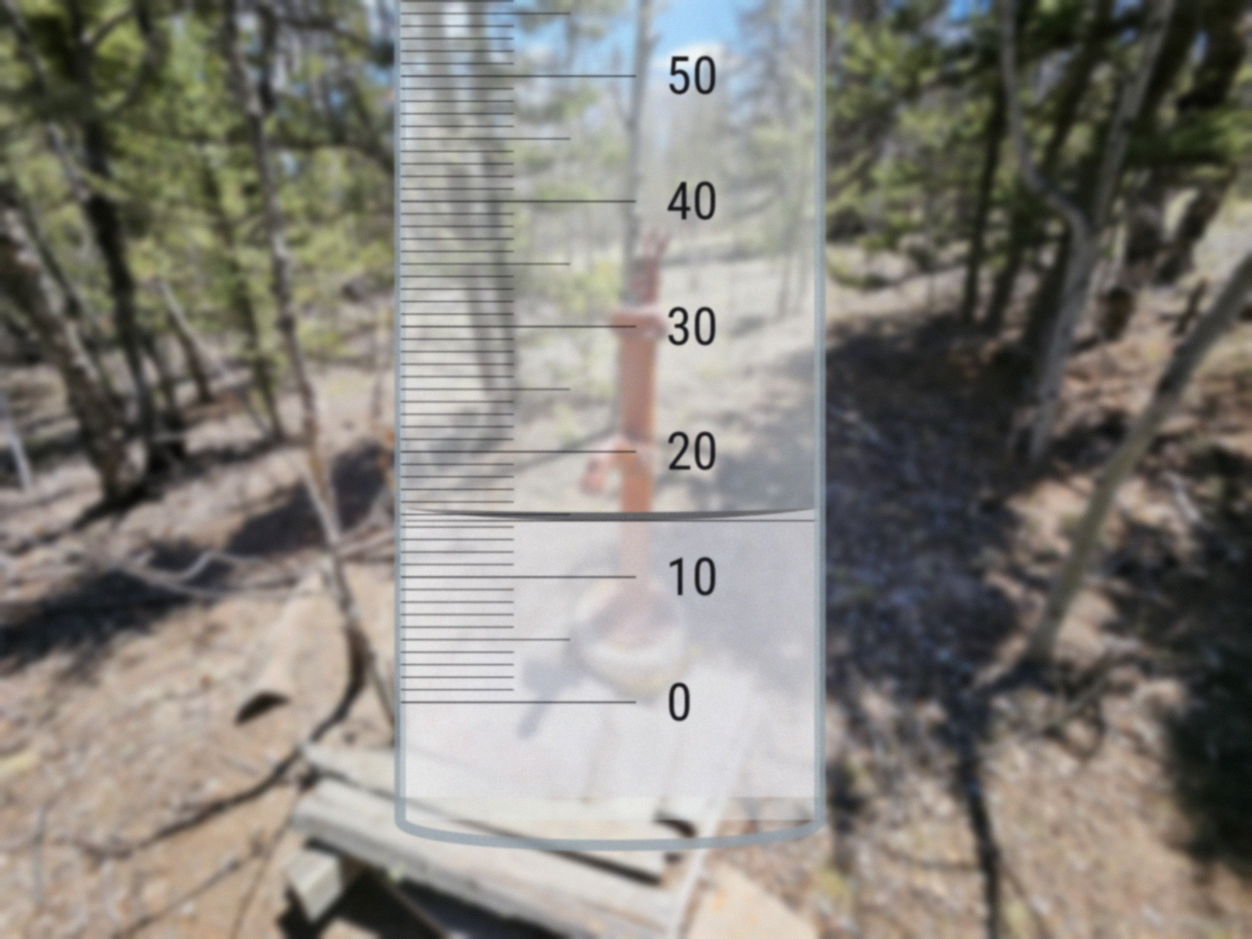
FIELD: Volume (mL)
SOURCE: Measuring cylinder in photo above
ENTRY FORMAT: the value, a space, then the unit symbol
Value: 14.5 mL
